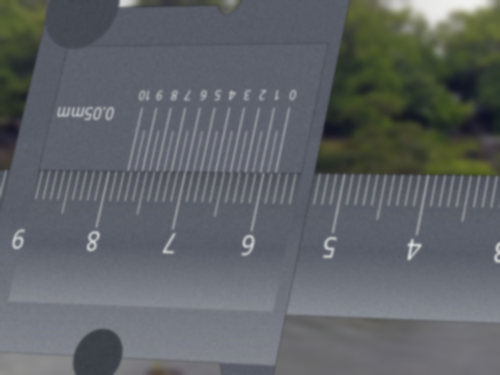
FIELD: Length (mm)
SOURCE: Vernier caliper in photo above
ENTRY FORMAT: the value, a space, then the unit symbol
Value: 58.5 mm
